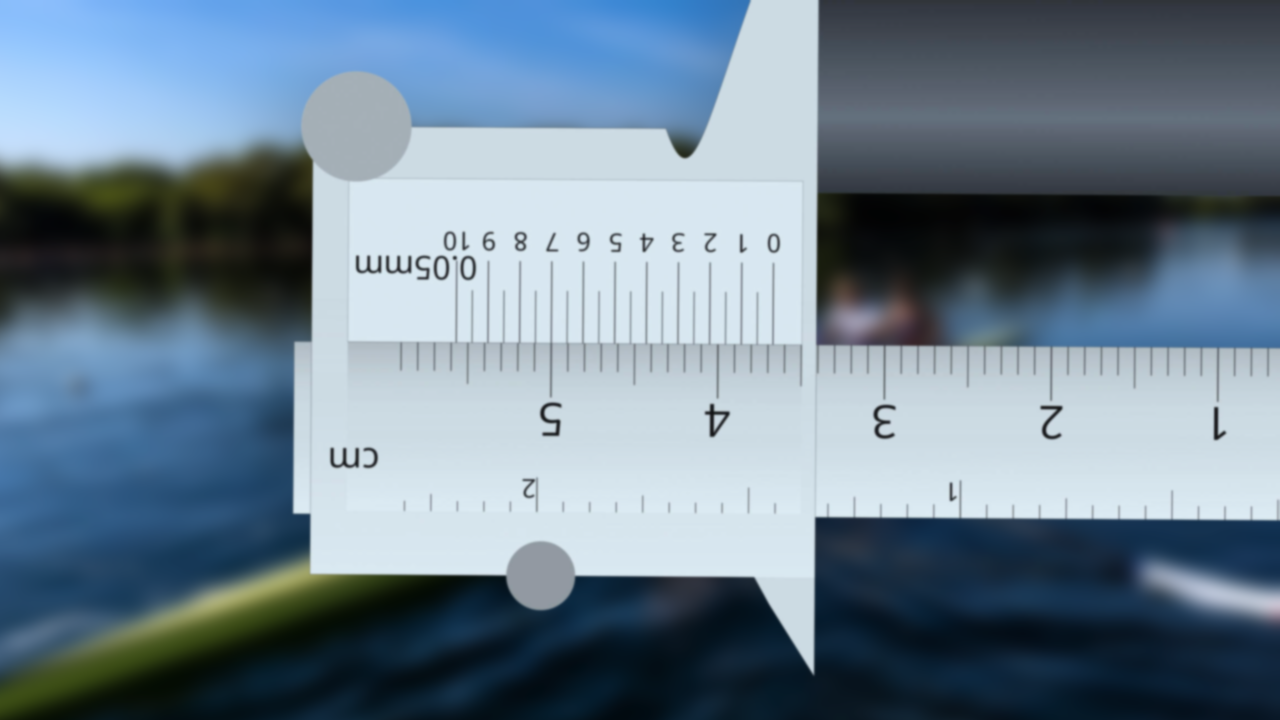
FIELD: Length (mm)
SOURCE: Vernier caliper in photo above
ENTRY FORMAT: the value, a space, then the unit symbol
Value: 36.7 mm
